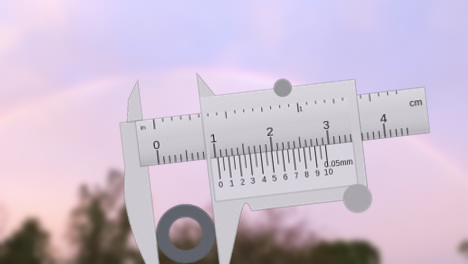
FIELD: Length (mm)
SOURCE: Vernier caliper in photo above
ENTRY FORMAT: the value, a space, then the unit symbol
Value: 10.4 mm
